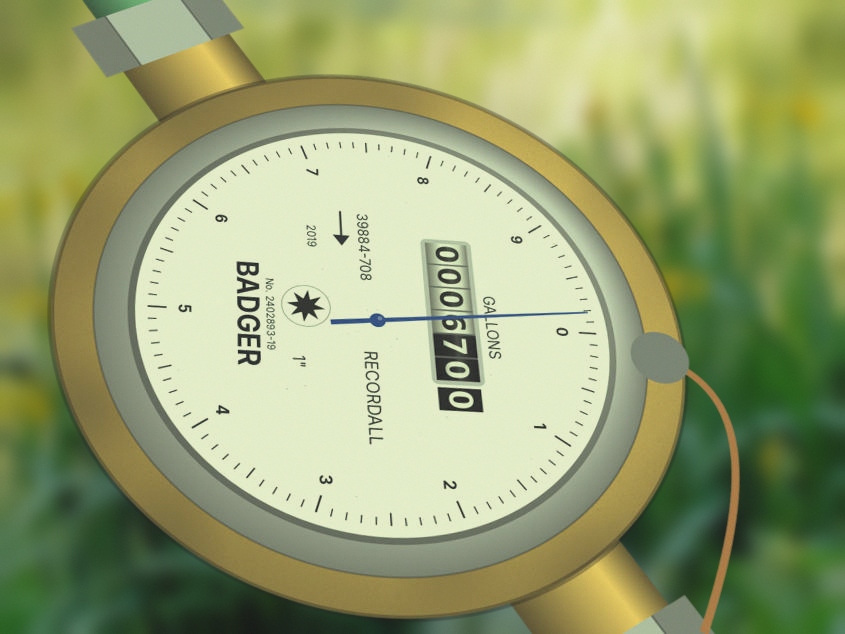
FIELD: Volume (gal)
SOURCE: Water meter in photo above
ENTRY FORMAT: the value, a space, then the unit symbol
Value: 6699.8 gal
